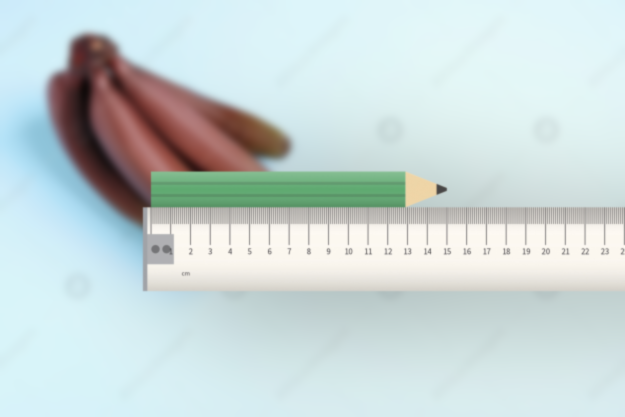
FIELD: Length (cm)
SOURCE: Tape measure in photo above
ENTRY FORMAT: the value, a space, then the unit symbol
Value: 15 cm
